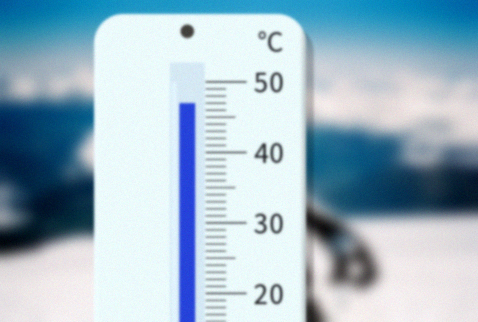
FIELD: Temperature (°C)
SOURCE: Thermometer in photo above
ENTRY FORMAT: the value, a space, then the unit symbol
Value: 47 °C
